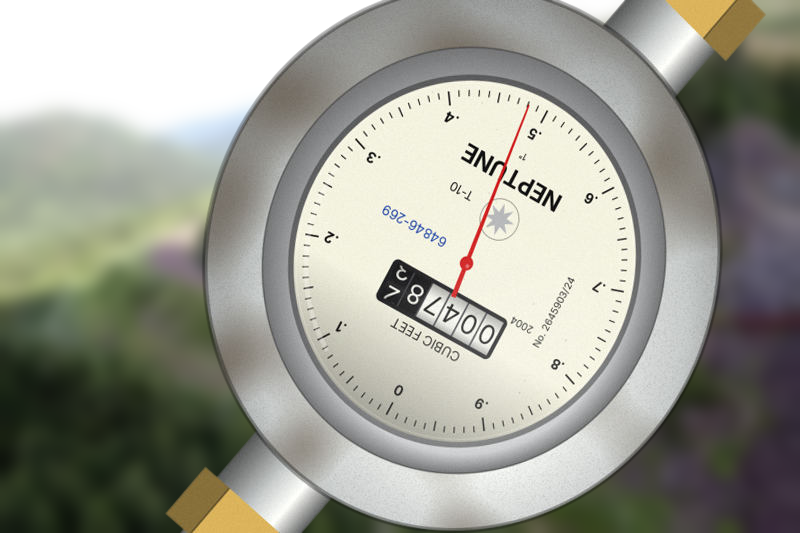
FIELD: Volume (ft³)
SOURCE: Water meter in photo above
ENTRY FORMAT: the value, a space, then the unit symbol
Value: 4782.48 ft³
